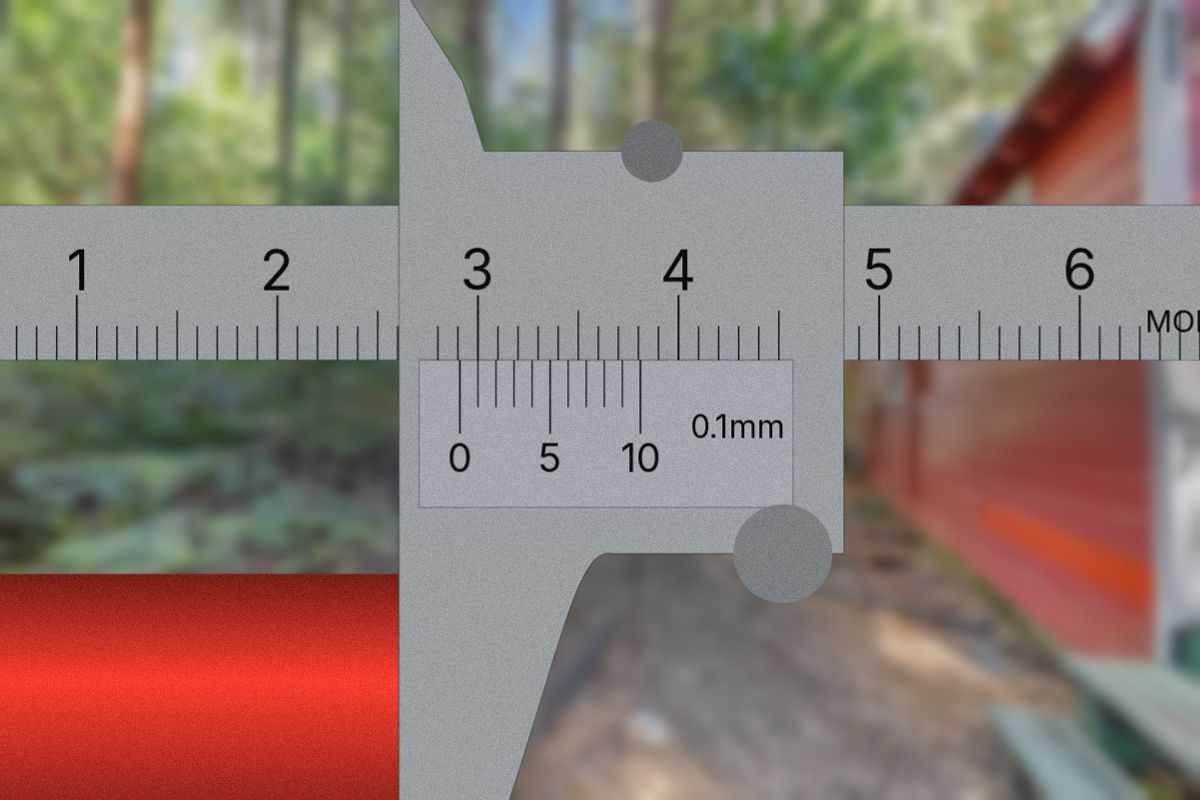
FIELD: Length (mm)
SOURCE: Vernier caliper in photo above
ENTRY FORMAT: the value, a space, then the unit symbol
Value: 29.1 mm
